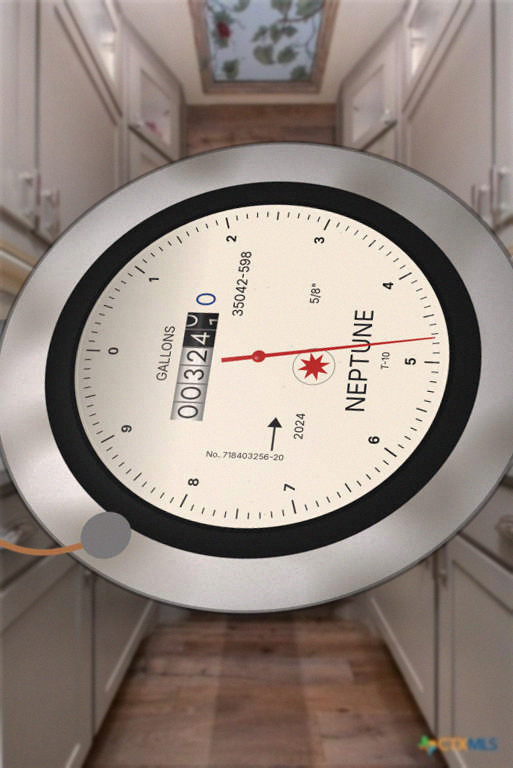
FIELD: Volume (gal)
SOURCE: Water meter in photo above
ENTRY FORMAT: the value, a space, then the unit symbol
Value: 32404.7 gal
